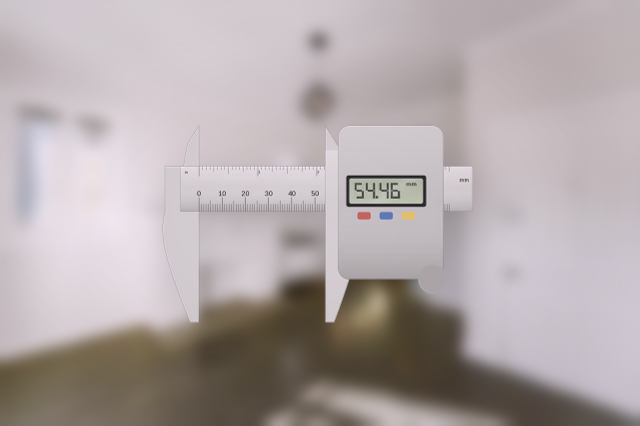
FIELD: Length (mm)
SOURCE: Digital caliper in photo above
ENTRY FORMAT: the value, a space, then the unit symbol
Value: 54.46 mm
